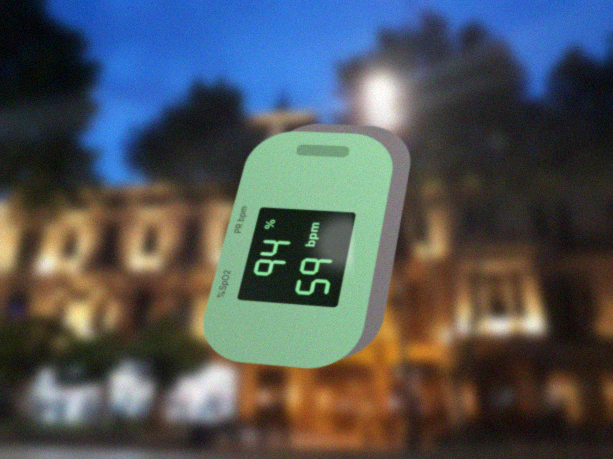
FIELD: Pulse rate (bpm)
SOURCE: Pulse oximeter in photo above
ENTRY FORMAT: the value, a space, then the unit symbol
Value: 59 bpm
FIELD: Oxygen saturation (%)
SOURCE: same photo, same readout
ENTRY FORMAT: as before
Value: 94 %
